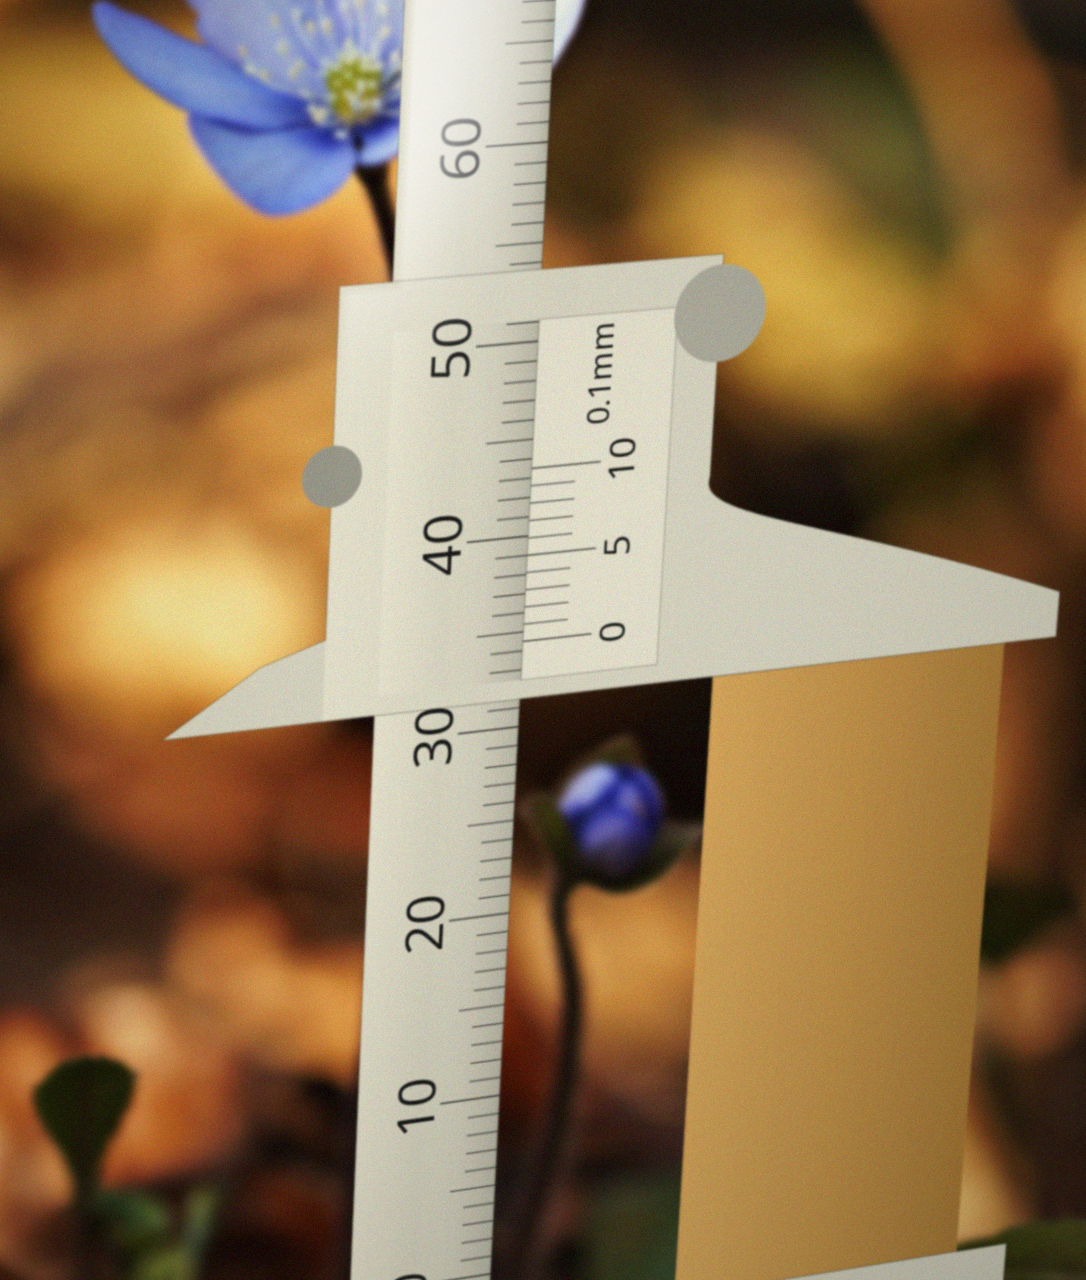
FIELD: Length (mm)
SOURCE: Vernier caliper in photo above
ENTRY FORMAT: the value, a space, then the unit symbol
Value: 34.5 mm
